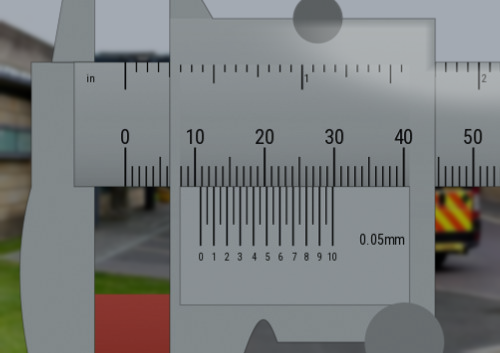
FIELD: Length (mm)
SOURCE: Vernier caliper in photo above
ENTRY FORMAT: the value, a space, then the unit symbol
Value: 10.8 mm
